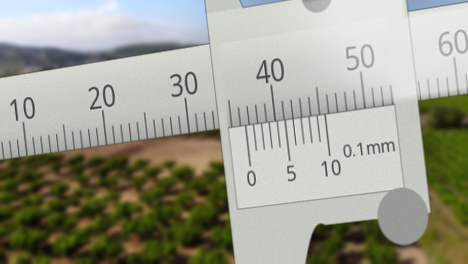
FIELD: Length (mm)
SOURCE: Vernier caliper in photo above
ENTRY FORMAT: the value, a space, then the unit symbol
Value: 36.6 mm
